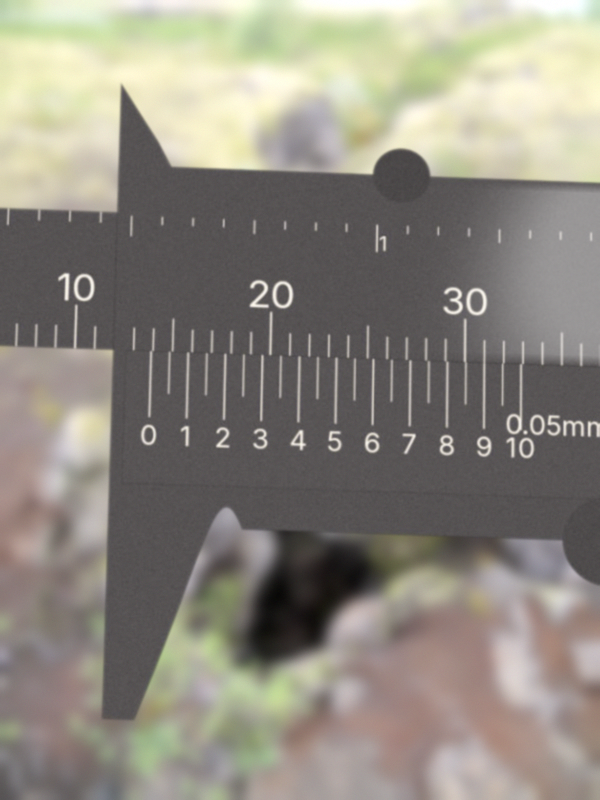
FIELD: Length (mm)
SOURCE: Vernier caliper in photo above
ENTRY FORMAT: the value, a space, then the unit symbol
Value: 13.9 mm
